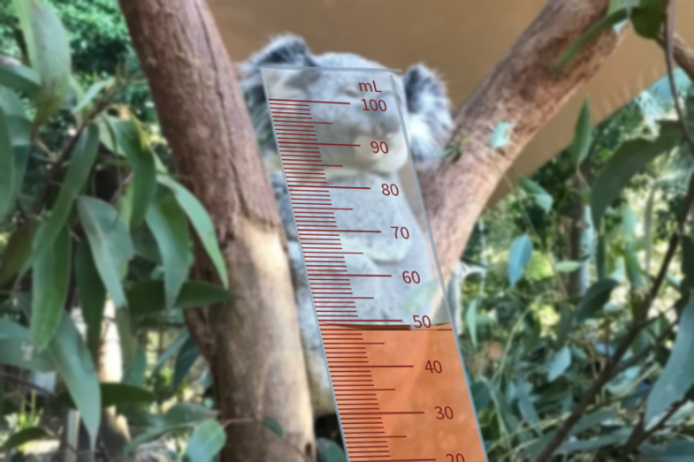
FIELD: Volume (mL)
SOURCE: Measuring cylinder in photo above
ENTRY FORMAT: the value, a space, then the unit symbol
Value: 48 mL
